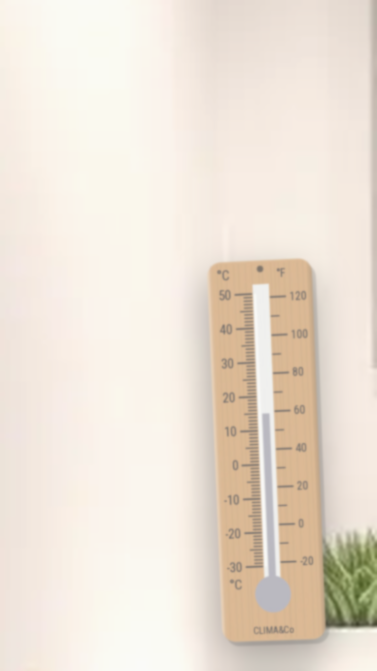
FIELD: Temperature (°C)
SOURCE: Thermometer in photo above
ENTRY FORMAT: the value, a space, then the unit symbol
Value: 15 °C
